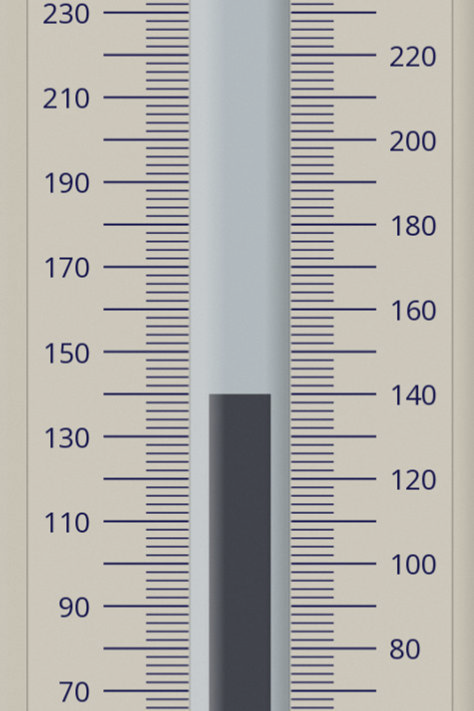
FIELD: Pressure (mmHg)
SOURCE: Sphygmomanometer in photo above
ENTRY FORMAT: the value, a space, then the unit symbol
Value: 140 mmHg
